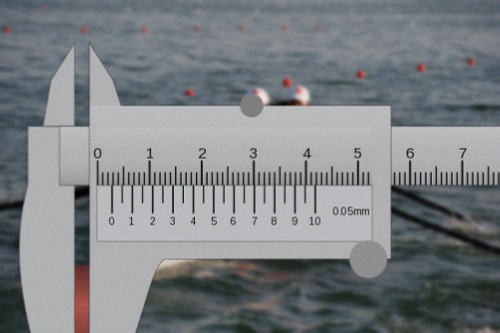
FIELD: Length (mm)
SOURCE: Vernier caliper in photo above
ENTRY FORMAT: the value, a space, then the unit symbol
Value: 2.8 mm
